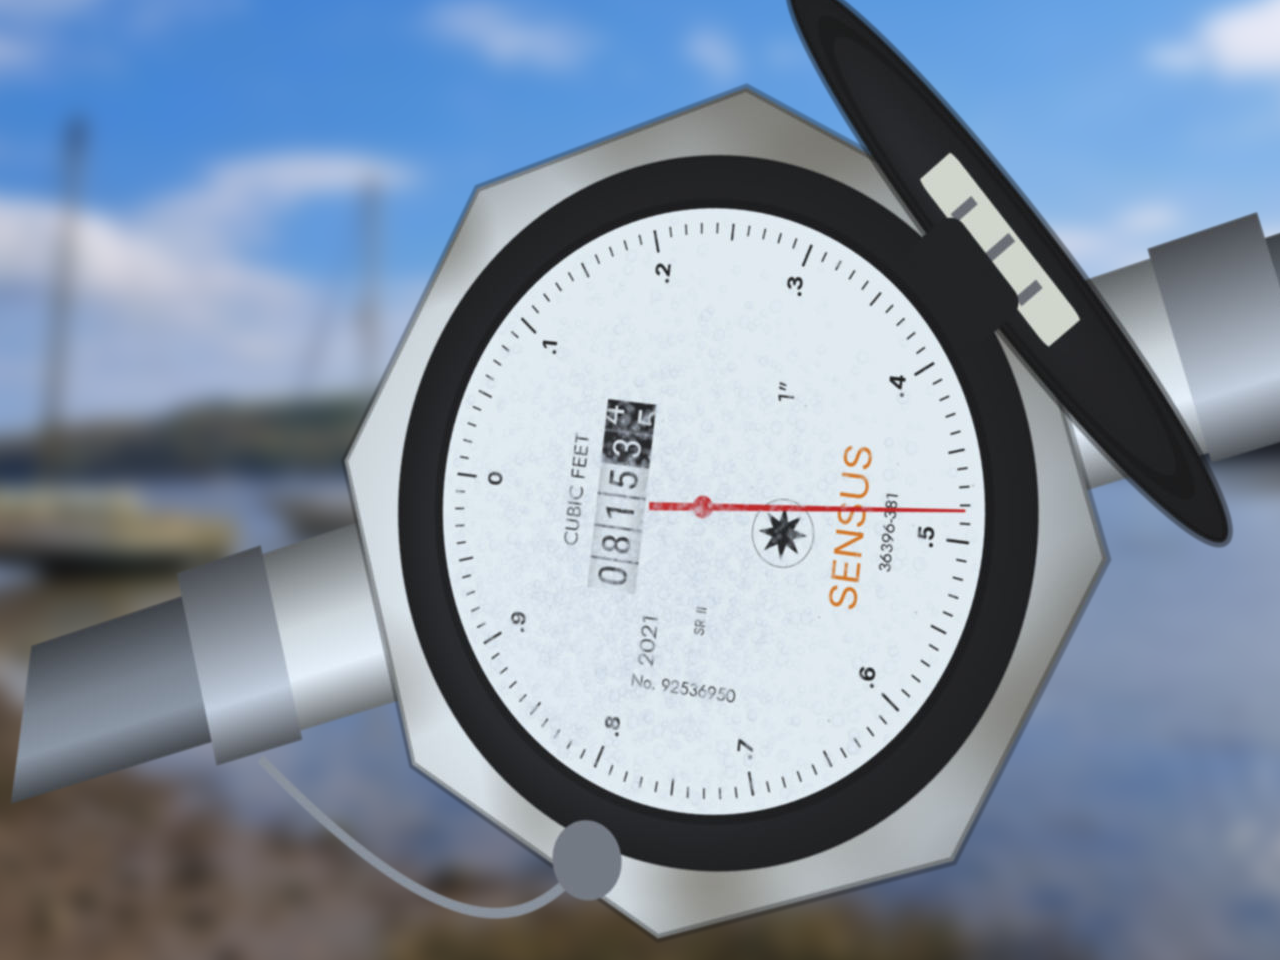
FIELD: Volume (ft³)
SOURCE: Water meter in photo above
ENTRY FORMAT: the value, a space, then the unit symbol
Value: 81534.48 ft³
